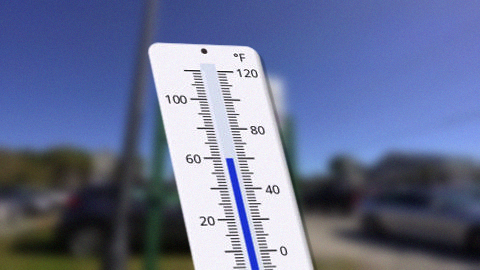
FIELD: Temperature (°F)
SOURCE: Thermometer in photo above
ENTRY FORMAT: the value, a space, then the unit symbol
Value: 60 °F
